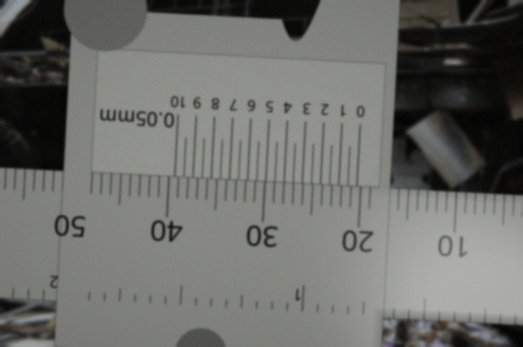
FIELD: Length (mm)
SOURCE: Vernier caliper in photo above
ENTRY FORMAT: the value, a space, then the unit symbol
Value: 20.4 mm
